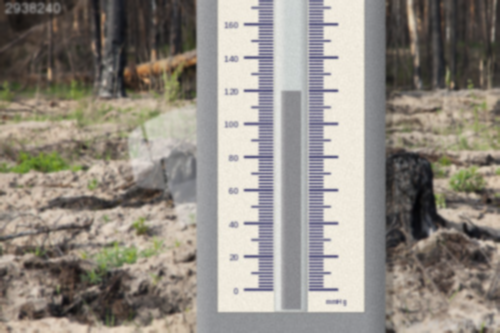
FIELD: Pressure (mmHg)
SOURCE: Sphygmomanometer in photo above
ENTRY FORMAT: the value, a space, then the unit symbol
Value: 120 mmHg
